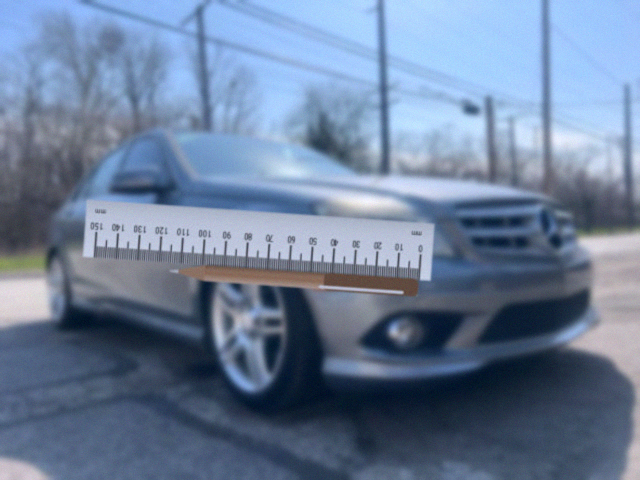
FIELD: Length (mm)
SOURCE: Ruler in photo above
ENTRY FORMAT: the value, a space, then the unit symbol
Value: 115 mm
